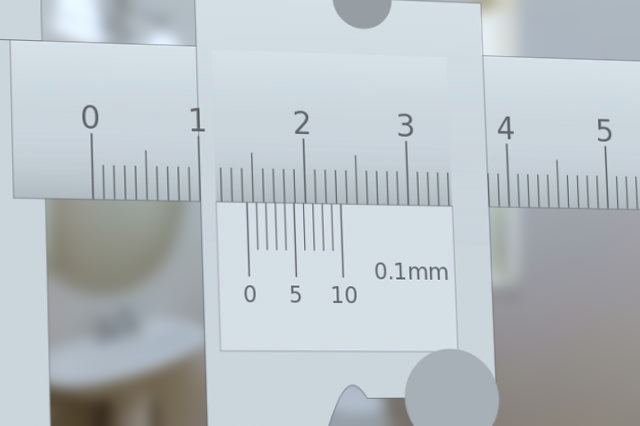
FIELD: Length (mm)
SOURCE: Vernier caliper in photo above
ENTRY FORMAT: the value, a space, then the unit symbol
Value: 14.4 mm
